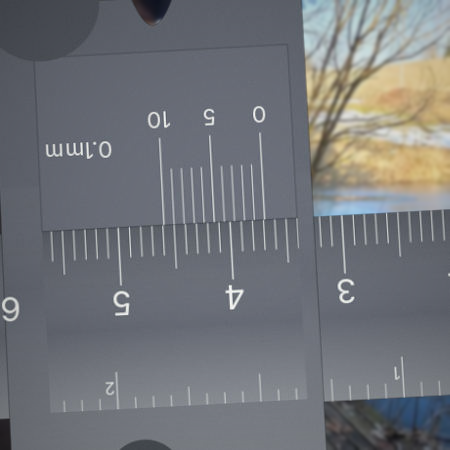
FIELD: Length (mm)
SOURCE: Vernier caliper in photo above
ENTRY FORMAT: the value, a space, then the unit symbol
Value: 36.9 mm
